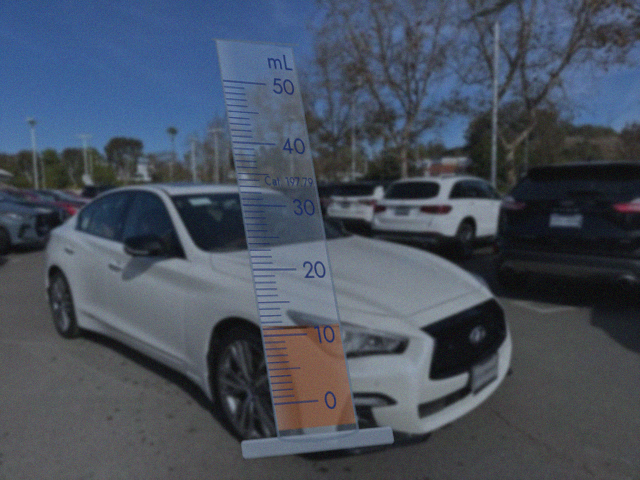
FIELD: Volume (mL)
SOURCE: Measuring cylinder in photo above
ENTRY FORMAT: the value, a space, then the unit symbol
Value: 11 mL
